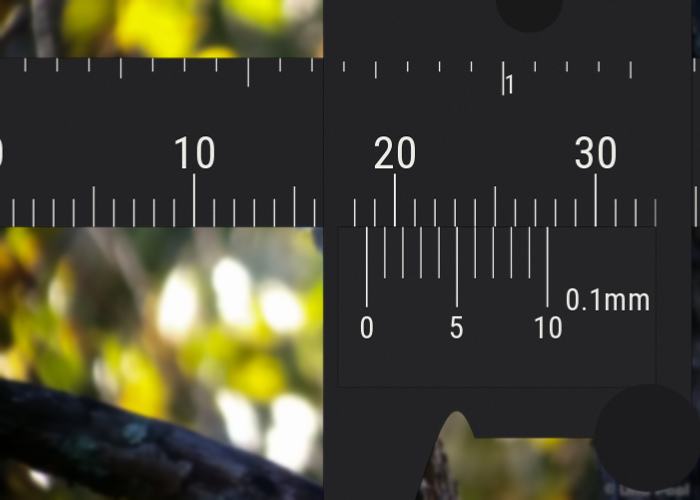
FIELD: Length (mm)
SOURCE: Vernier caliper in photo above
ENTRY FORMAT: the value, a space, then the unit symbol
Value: 18.6 mm
